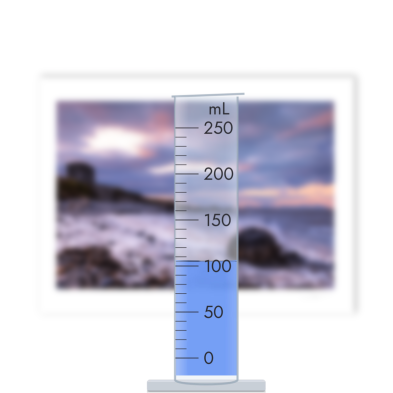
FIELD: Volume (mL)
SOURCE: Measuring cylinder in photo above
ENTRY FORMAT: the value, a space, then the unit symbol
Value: 105 mL
